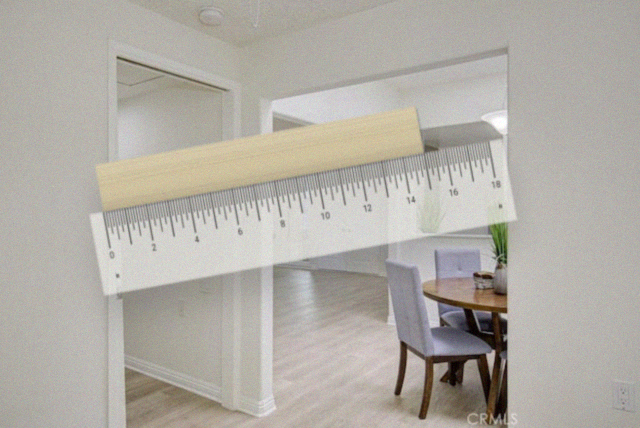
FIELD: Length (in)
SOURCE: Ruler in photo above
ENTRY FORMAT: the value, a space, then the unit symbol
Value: 15 in
